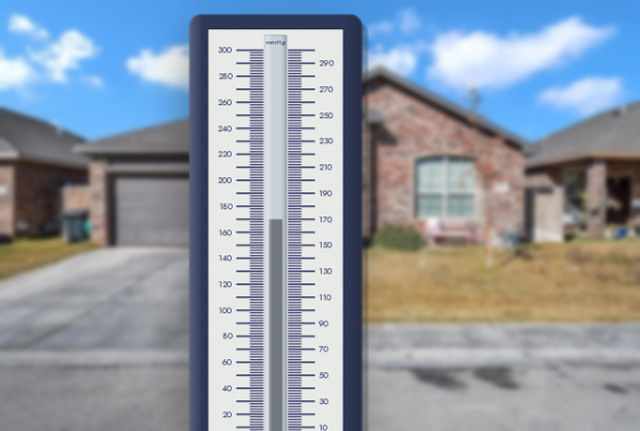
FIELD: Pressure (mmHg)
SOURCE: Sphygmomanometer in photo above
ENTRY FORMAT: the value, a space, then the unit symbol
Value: 170 mmHg
